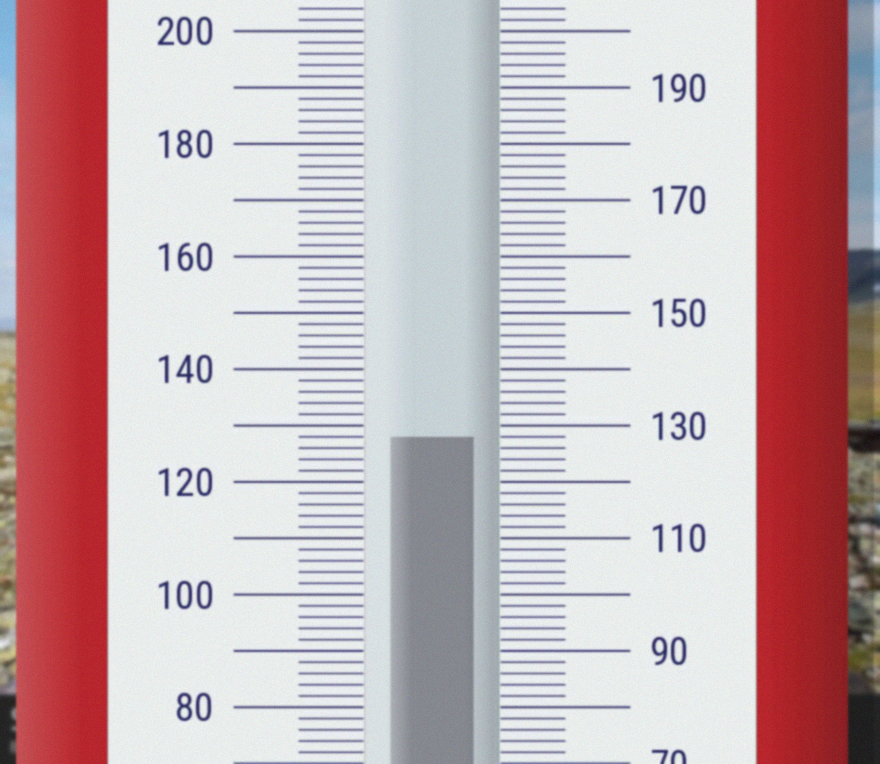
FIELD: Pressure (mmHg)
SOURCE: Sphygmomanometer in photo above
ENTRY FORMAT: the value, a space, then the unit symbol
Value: 128 mmHg
